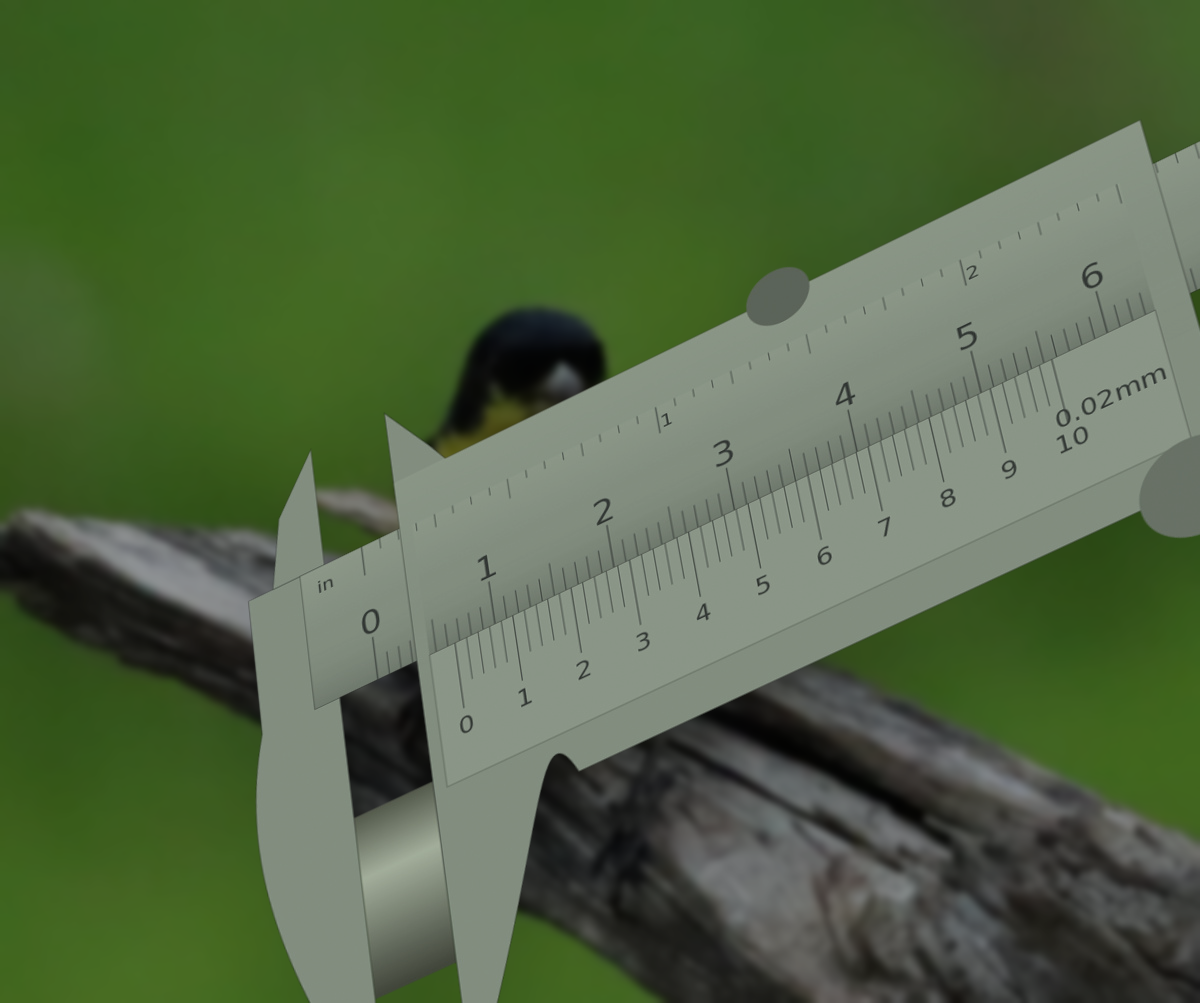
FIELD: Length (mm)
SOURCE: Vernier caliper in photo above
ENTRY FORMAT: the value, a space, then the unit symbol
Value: 6.6 mm
